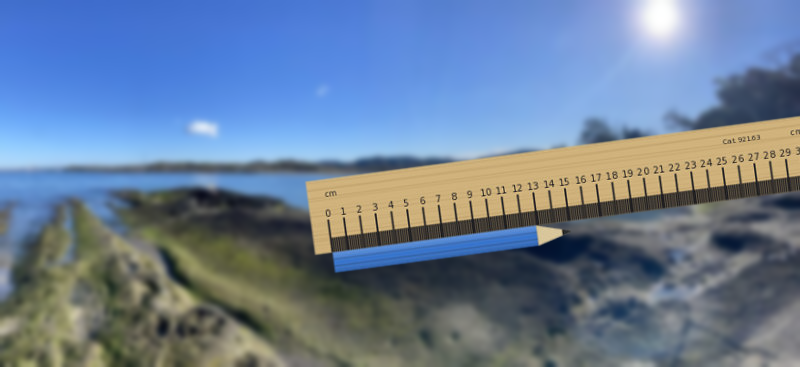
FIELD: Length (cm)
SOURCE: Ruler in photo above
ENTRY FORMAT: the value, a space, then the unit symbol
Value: 15 cm
